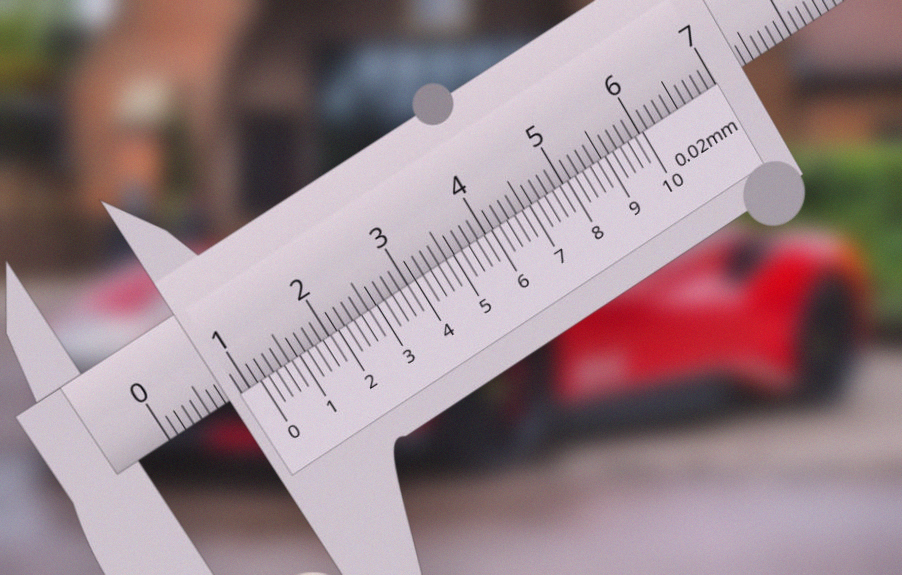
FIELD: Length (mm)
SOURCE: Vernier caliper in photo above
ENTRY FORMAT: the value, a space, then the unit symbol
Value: 11.4 mm
